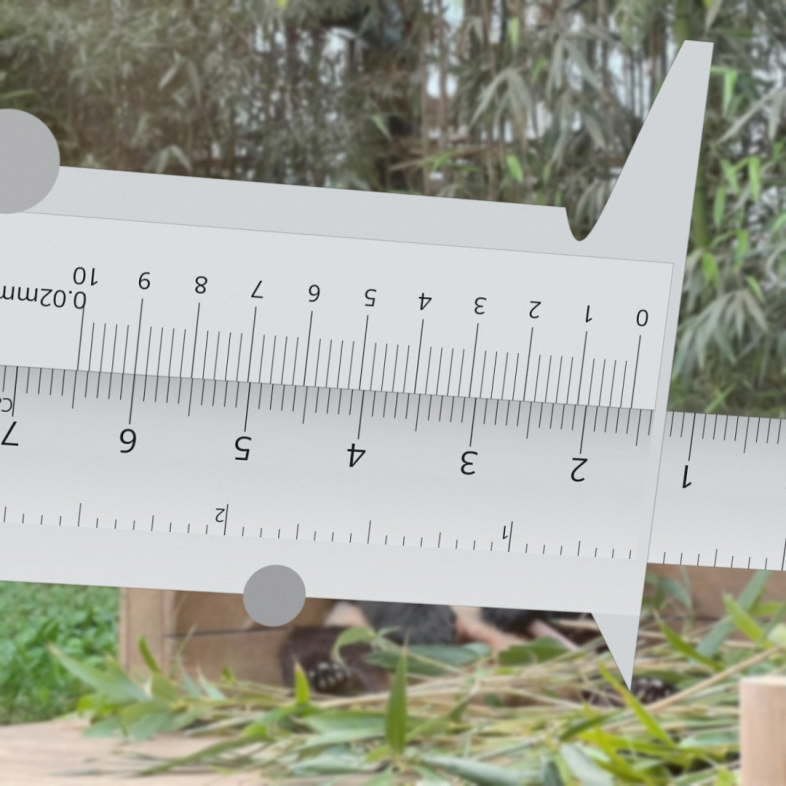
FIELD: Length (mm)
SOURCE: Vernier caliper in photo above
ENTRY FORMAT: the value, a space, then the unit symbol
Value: 15.9 mm
